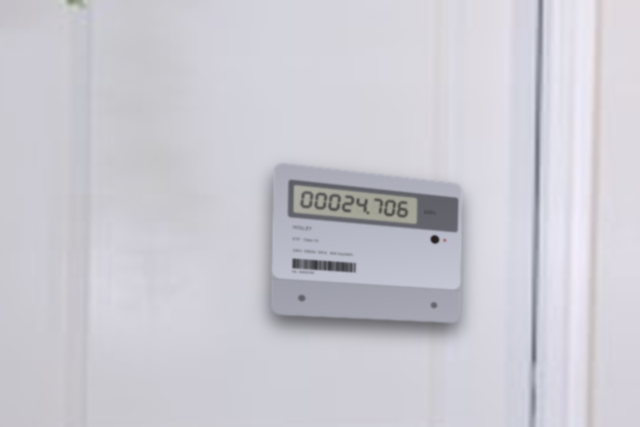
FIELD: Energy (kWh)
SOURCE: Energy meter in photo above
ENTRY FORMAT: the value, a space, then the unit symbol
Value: 24.706 kWh
